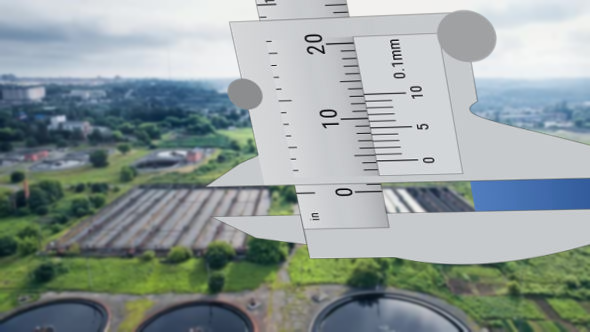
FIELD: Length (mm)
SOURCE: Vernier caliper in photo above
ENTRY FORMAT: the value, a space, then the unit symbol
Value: 4.2 mm
